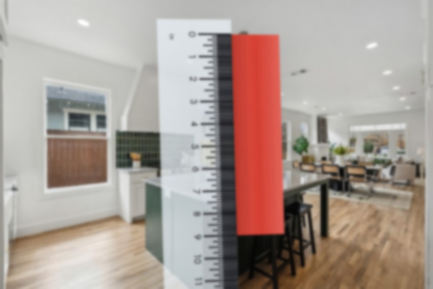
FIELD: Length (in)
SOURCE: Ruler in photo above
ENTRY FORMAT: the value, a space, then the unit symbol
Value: 9 in
